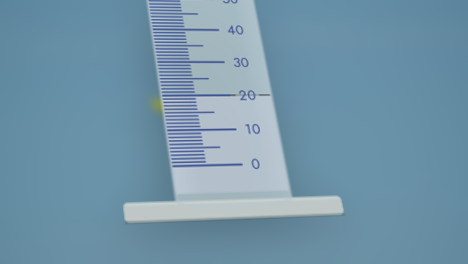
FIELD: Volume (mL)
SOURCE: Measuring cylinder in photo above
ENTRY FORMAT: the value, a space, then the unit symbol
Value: 20 mL
